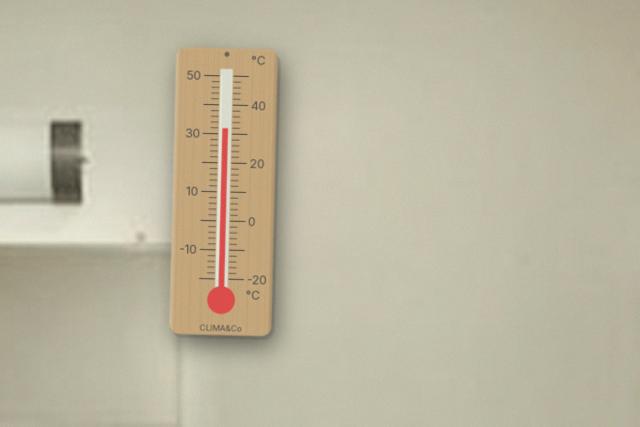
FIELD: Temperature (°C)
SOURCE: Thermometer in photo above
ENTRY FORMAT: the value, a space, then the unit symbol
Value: 32 °C
